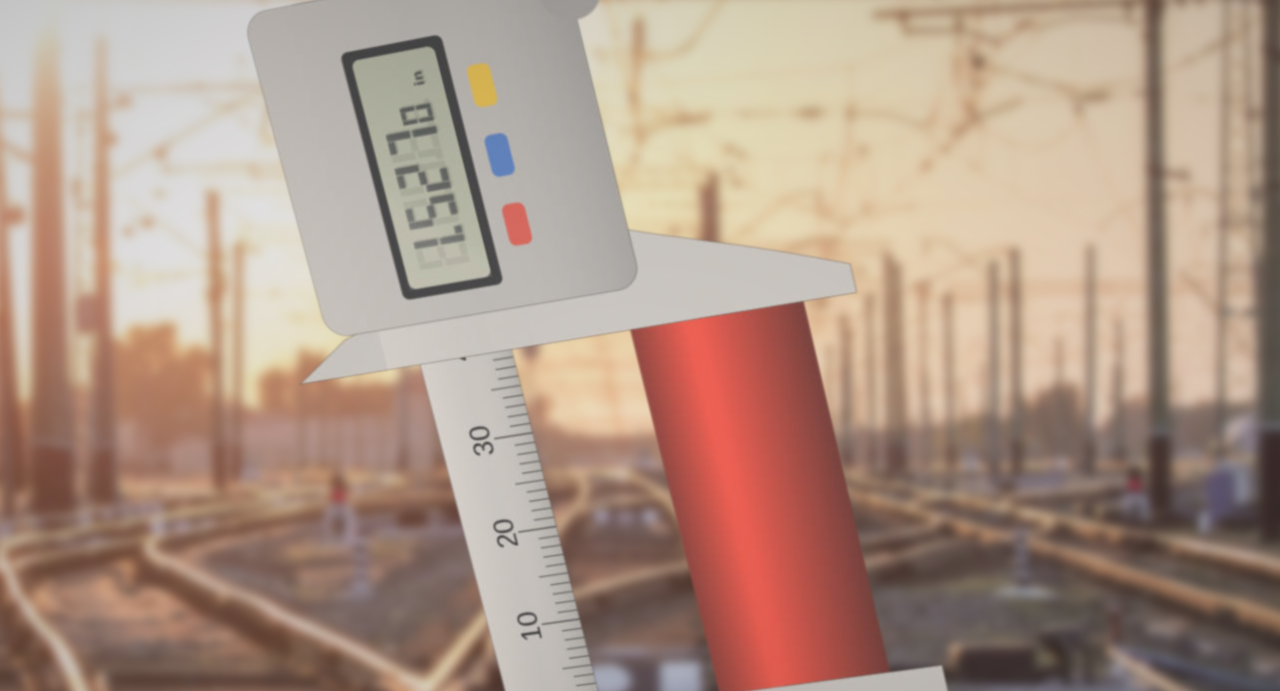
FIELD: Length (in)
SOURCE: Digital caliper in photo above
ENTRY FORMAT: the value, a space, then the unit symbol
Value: 1.5270 in
